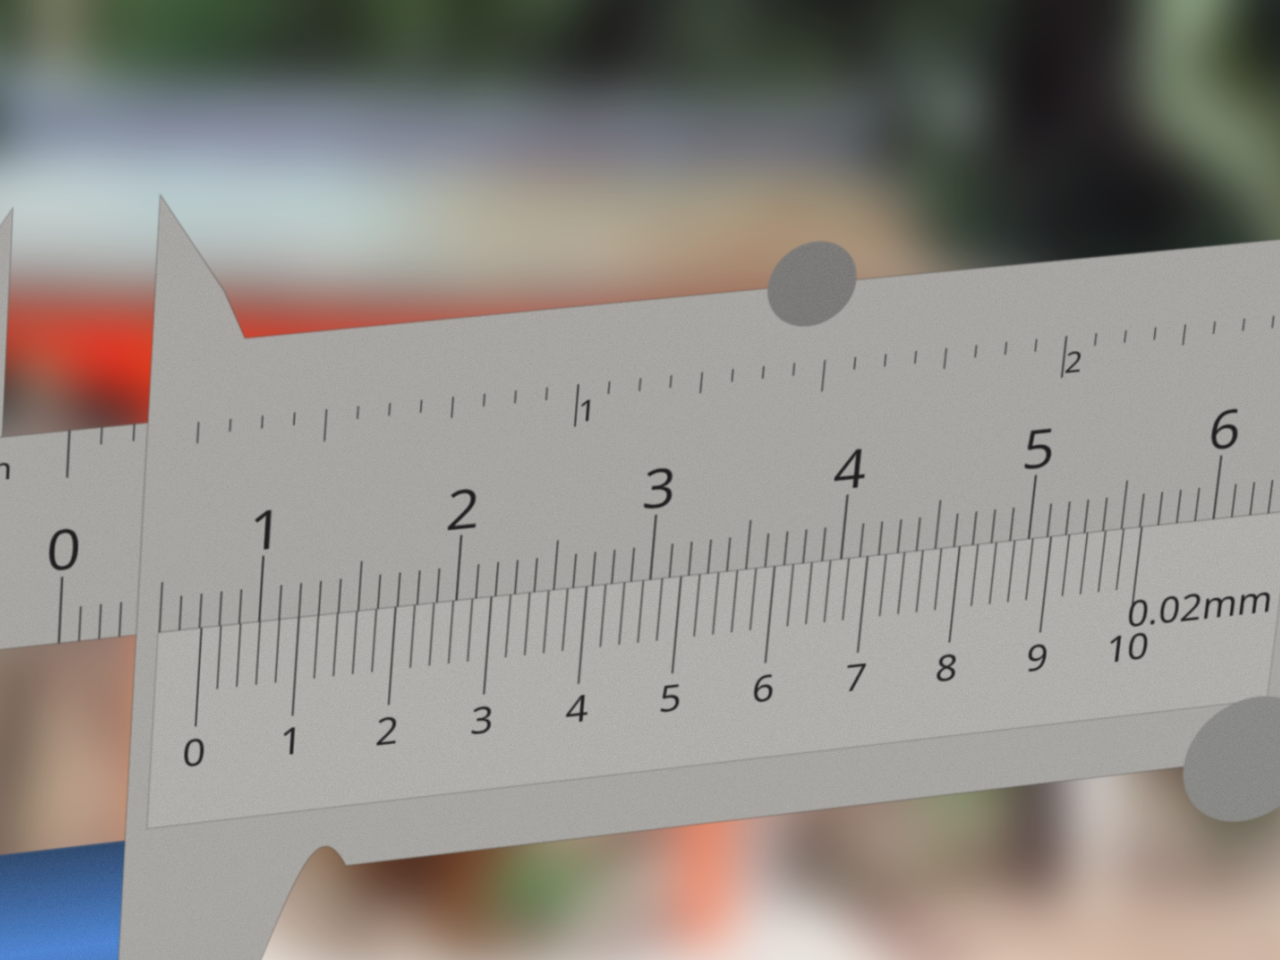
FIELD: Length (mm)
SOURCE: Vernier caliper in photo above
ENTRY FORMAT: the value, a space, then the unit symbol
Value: 7.1 mm
